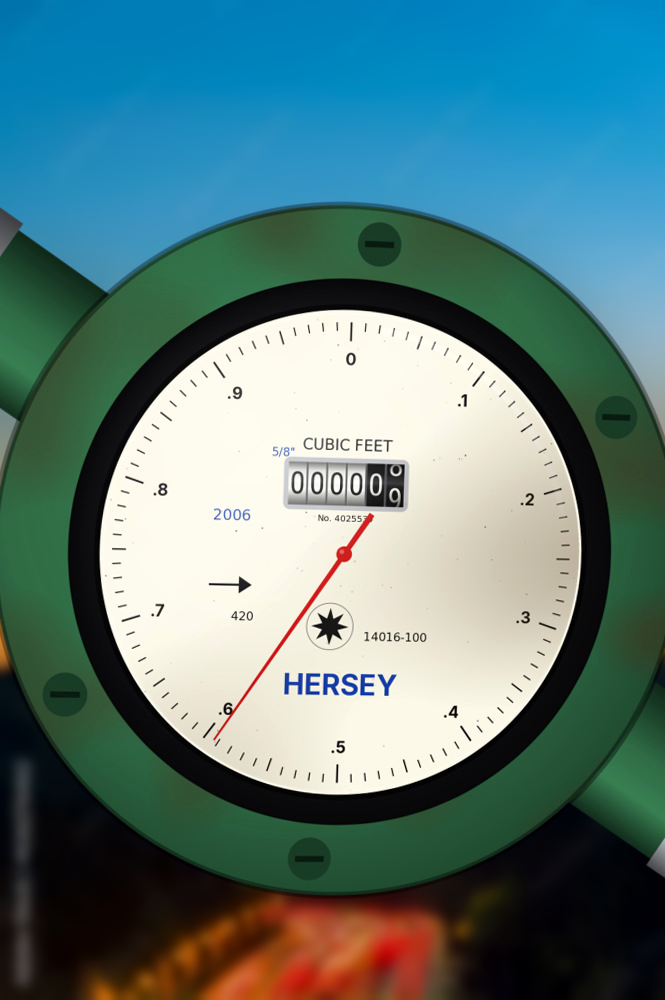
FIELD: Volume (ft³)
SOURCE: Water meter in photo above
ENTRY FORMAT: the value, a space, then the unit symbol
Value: 8.59 ft³
